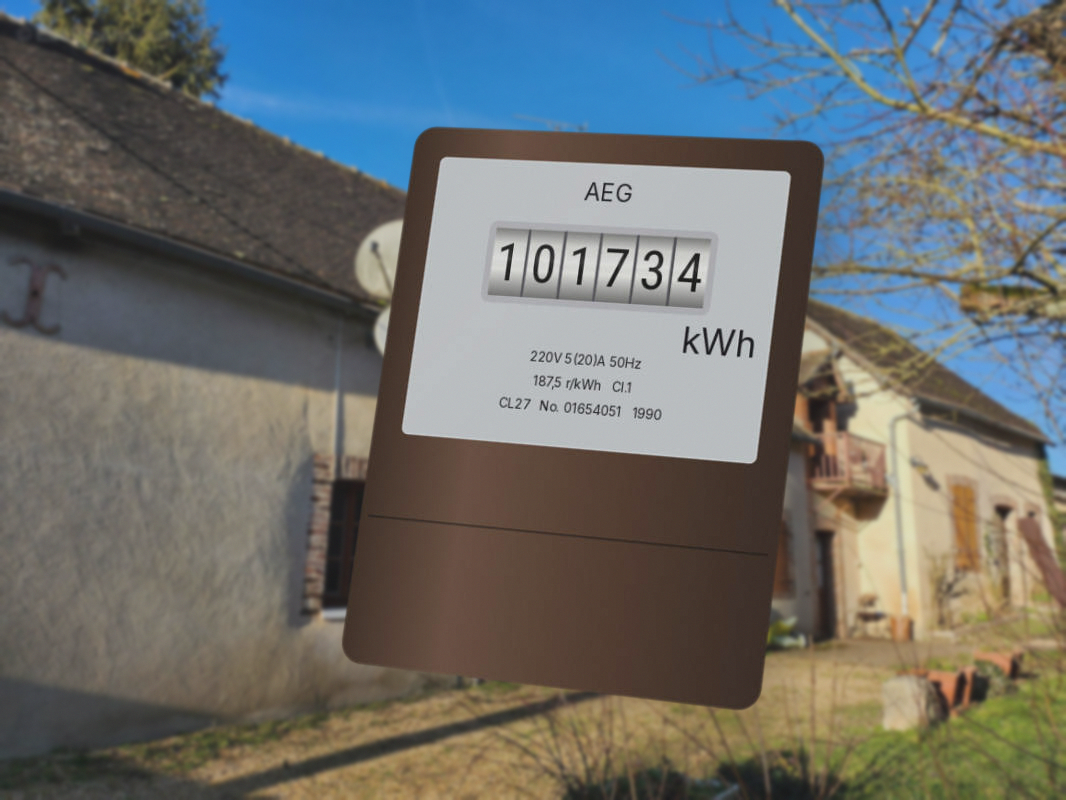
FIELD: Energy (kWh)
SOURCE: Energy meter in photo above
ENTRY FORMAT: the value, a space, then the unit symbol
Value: 101734 kWh
